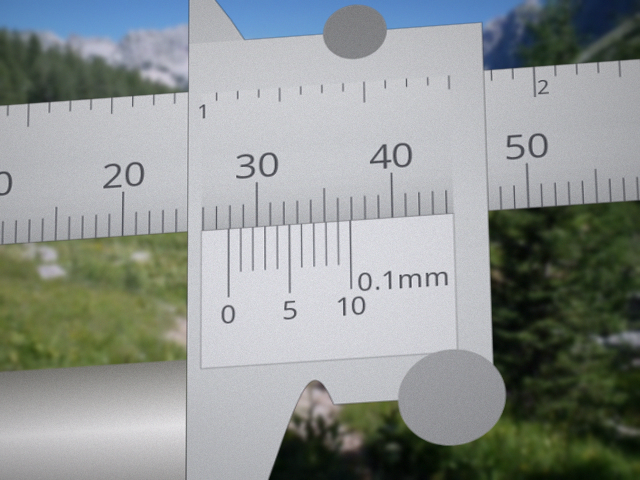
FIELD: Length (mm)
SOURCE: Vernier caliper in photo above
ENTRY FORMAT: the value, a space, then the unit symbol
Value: 27.9 mm
